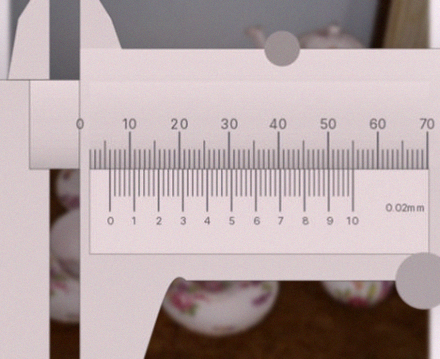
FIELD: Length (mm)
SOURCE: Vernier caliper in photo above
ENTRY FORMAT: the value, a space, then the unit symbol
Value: 6.0 mm
